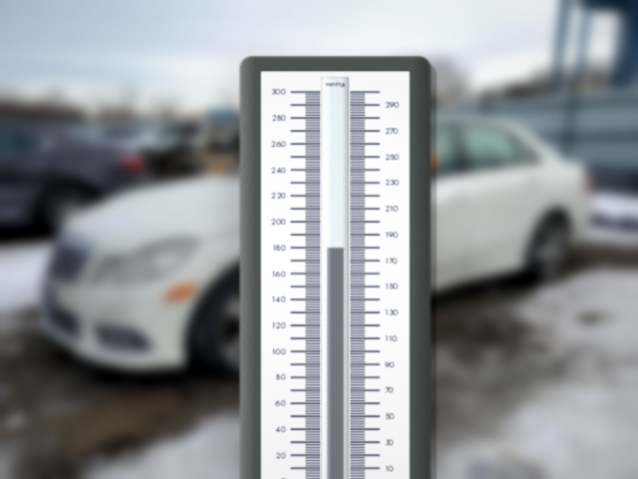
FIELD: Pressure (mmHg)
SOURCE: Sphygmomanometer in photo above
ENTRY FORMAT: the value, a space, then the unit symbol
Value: 180 mmHg
